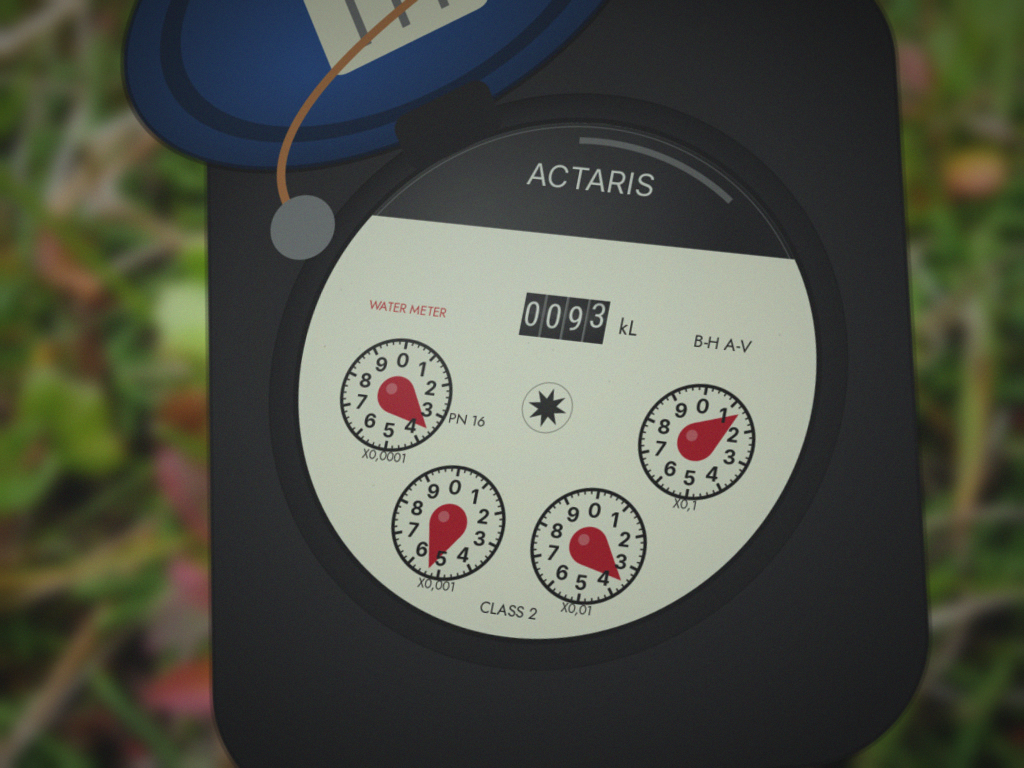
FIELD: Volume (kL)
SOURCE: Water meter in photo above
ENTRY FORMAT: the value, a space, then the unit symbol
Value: 93.1353 kL
